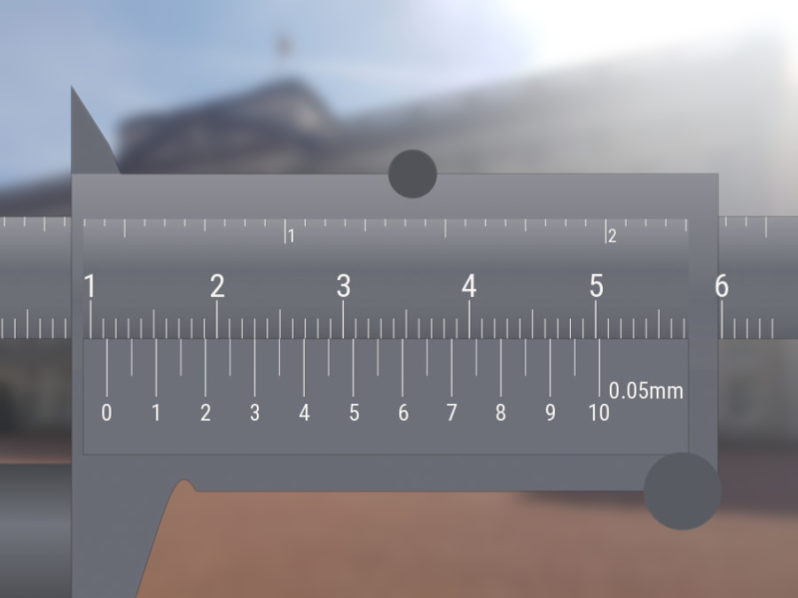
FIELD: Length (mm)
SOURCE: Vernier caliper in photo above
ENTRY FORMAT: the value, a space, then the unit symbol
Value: 11.3 mm
